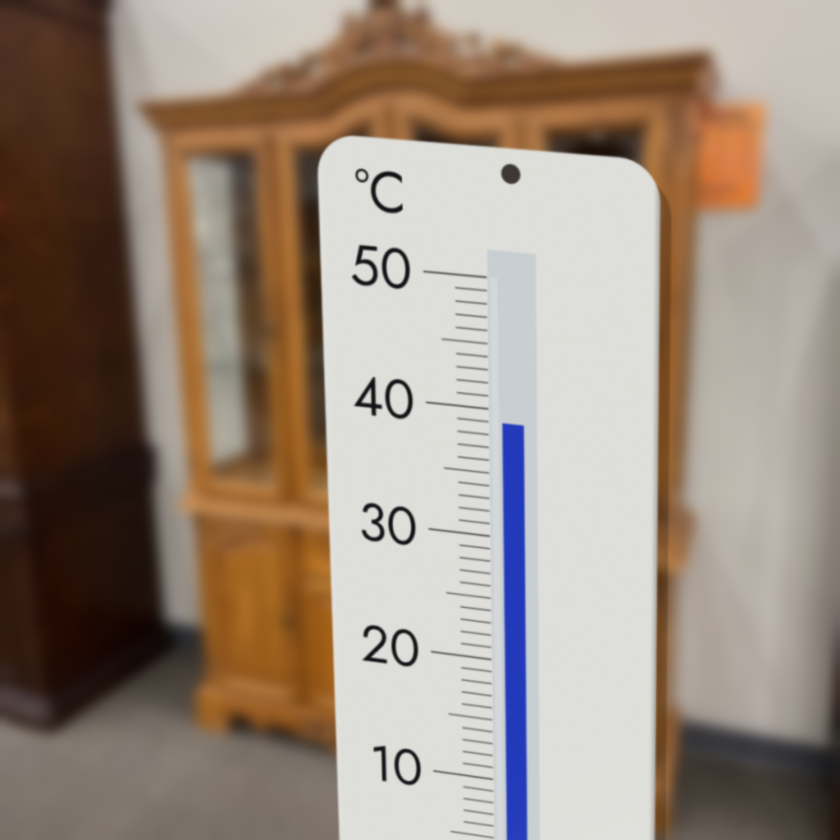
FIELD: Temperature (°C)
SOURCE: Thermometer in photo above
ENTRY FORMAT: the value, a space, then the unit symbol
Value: 39 °C
